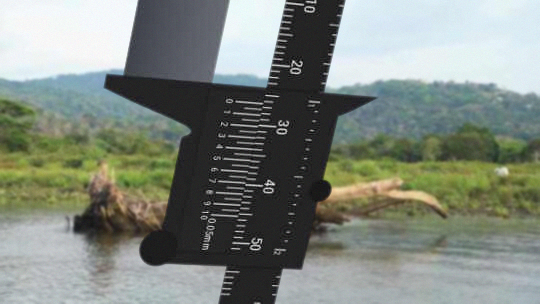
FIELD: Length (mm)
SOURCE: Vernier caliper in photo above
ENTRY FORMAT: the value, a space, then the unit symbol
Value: 26.4 mm
